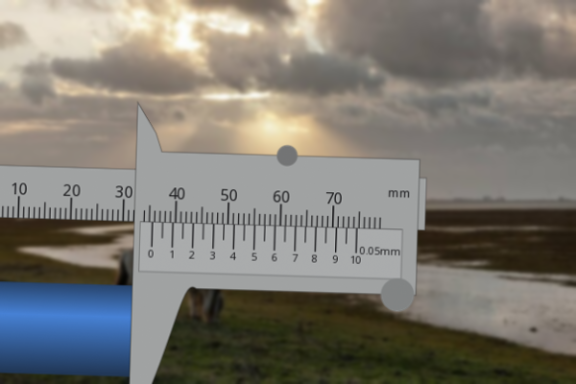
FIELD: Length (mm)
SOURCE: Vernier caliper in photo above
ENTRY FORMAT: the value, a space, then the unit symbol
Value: 35.6 mm
